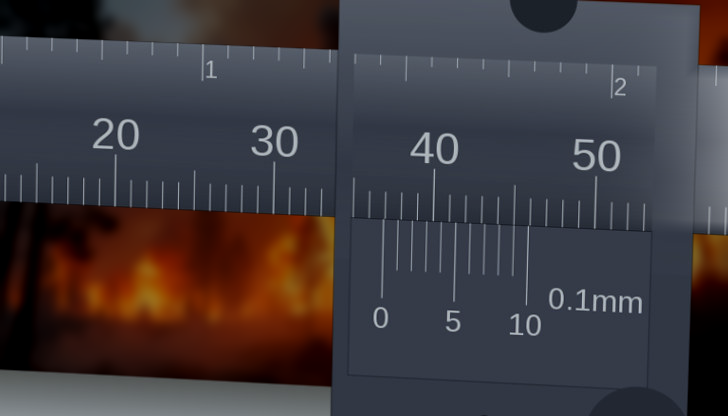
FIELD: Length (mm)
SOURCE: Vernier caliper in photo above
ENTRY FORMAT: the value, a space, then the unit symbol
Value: 36.9 mm
